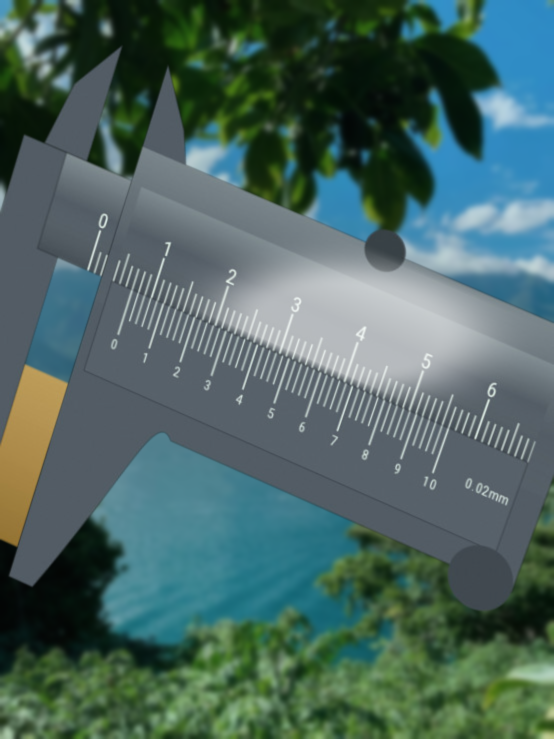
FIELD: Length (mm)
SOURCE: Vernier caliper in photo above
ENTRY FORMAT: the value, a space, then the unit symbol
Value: 7.0 mm
